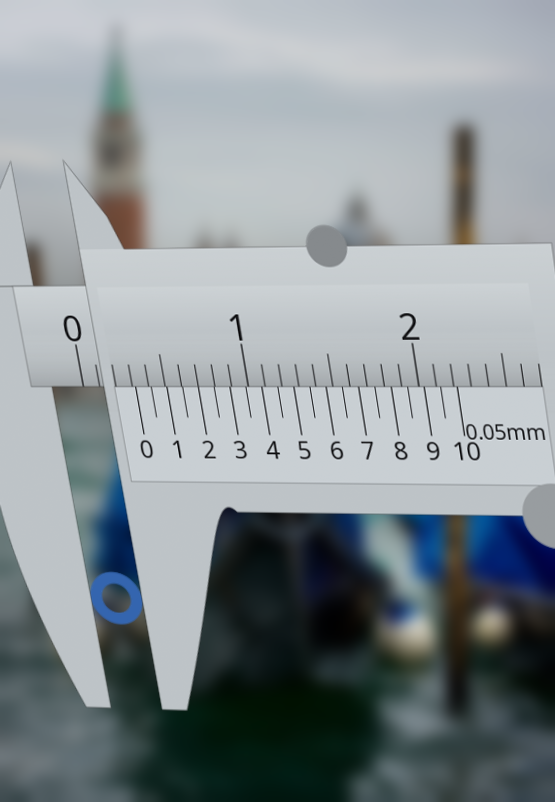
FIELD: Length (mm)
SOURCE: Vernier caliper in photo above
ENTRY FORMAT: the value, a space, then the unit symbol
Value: 3.2 mm
